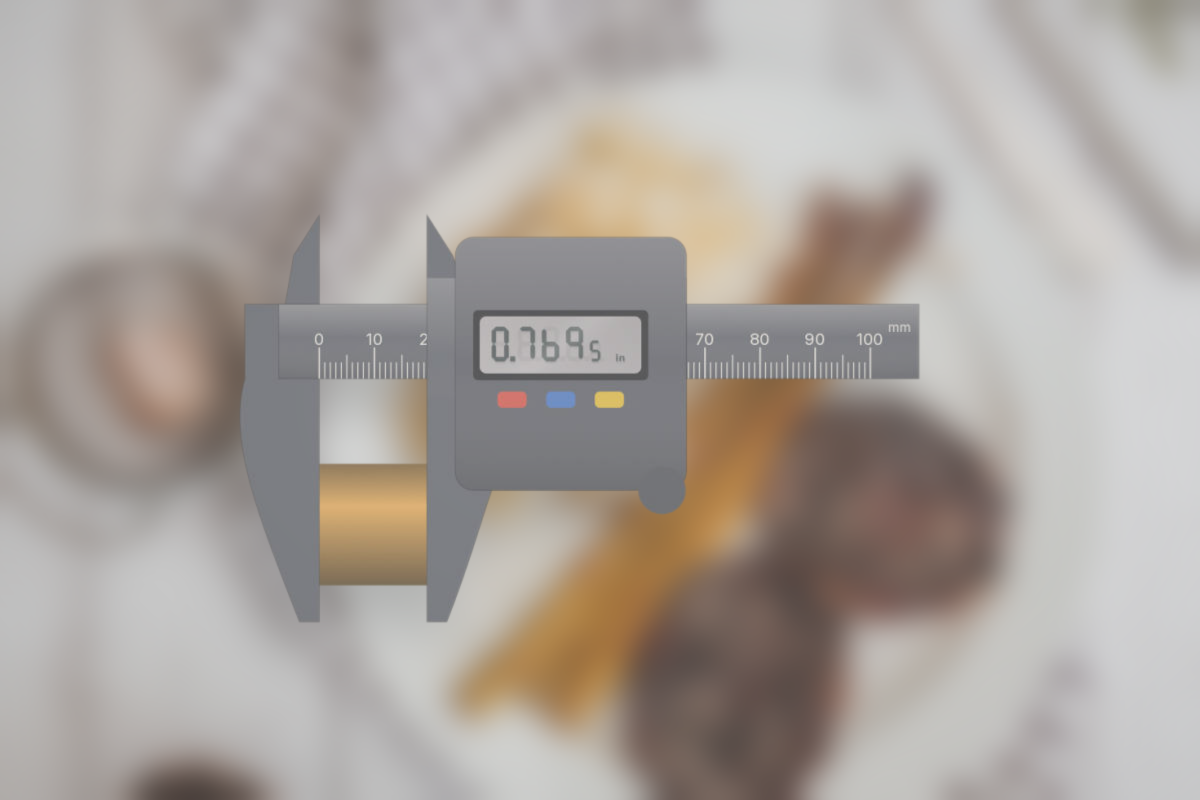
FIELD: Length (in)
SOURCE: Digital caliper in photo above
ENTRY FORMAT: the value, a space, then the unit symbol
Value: 0.7695 in
